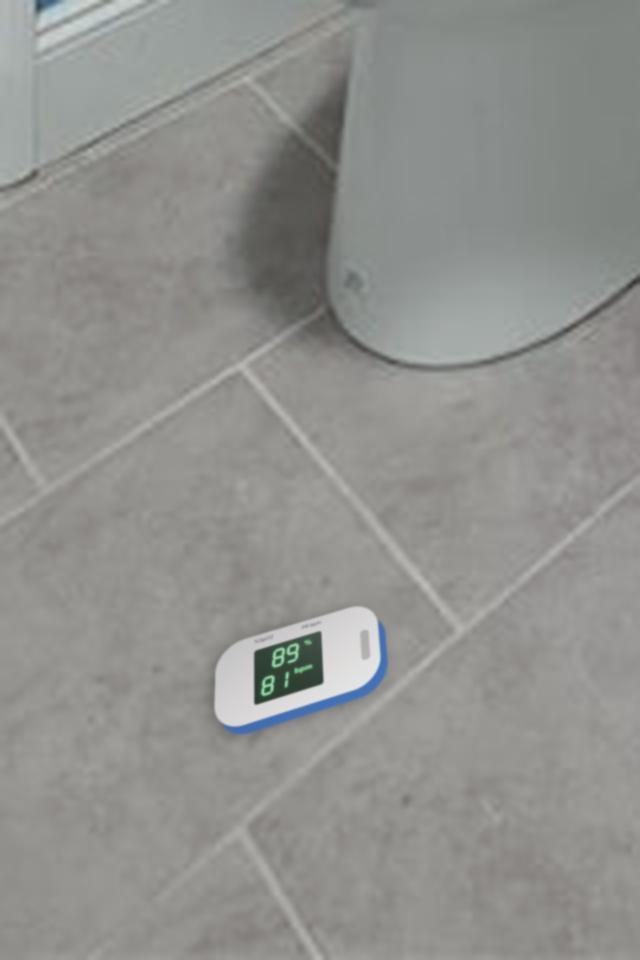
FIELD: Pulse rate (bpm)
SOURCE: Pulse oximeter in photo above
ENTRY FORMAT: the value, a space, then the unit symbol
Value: 81 bpm
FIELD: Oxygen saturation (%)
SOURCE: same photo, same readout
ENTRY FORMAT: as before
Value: 89 %
